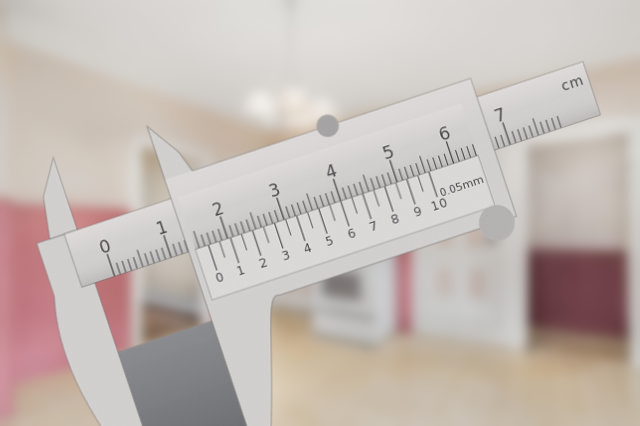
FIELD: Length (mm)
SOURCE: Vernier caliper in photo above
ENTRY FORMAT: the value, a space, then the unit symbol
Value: 16.6 mm
